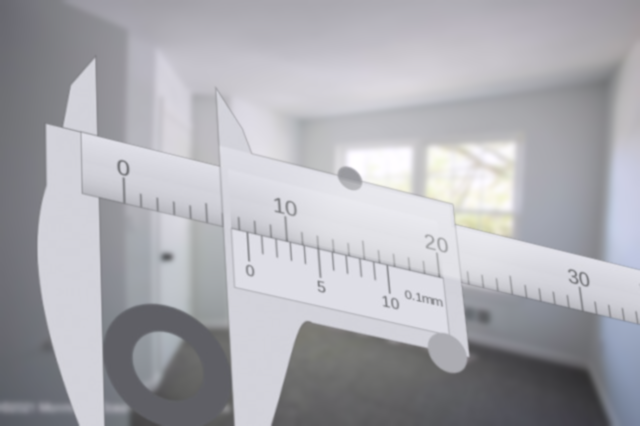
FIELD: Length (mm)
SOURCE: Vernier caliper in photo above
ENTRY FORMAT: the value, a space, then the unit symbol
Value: 7.5 mm
